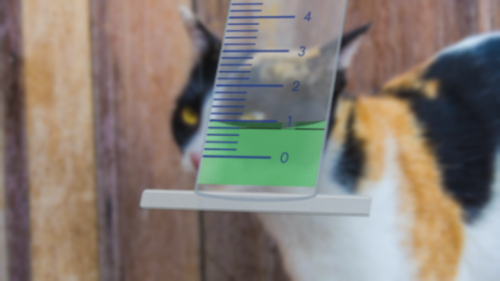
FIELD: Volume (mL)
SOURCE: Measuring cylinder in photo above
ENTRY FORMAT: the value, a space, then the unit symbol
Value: 0.8 mL
